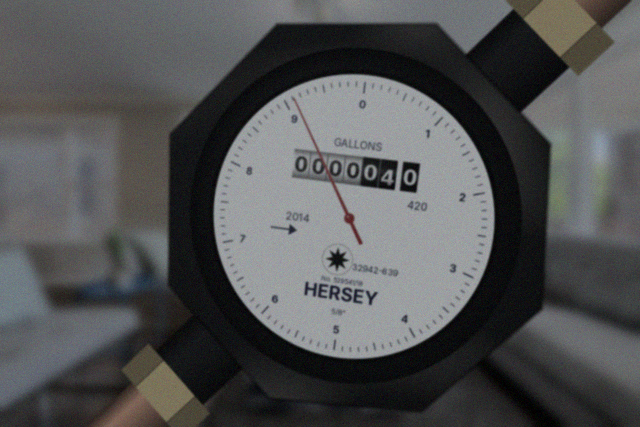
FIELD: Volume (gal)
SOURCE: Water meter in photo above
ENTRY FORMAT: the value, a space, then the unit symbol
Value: 39.1 gal
